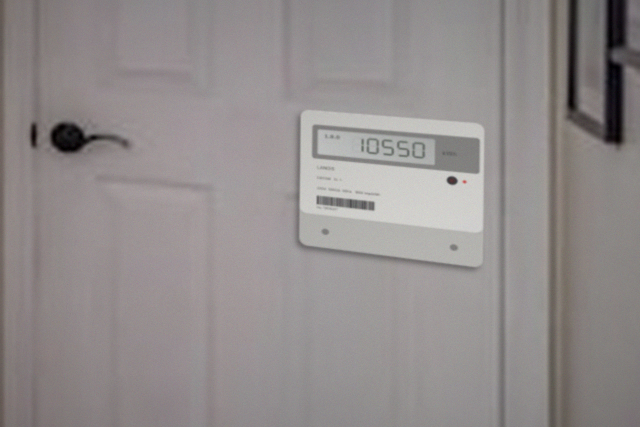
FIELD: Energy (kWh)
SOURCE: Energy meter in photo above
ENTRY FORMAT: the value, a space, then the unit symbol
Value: 10550 kWh
